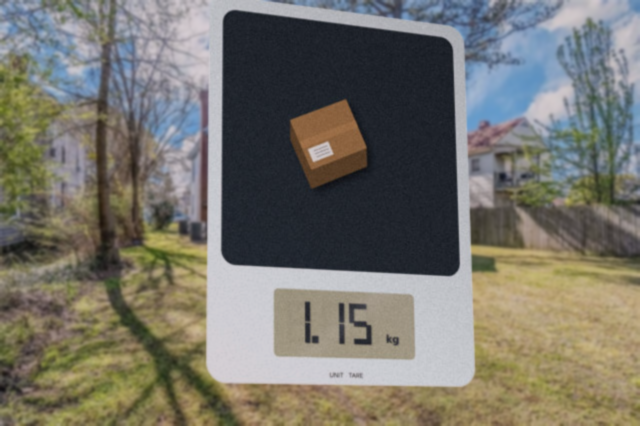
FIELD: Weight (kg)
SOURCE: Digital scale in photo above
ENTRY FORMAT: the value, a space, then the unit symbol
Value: 1.15 kg
